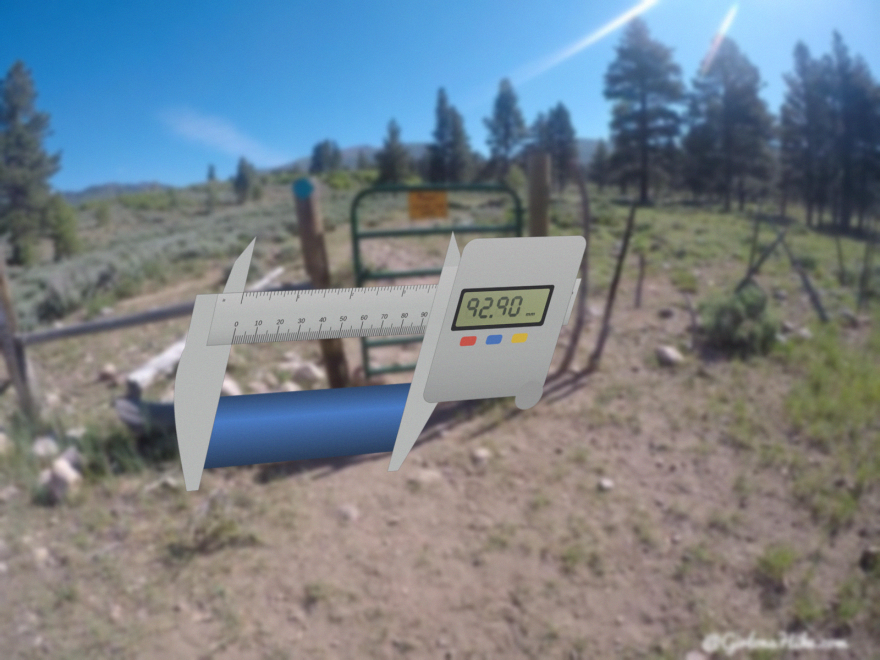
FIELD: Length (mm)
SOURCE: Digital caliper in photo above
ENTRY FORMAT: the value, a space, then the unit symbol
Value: 92.90 mm
